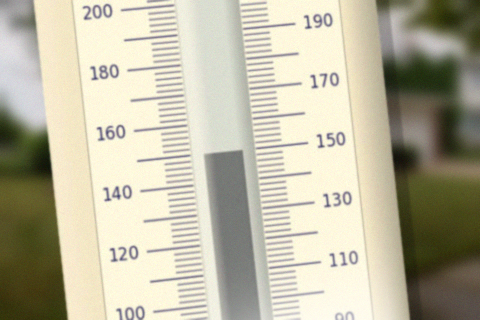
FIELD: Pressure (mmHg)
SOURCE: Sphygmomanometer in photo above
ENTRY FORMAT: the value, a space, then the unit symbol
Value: 150 mmHg
